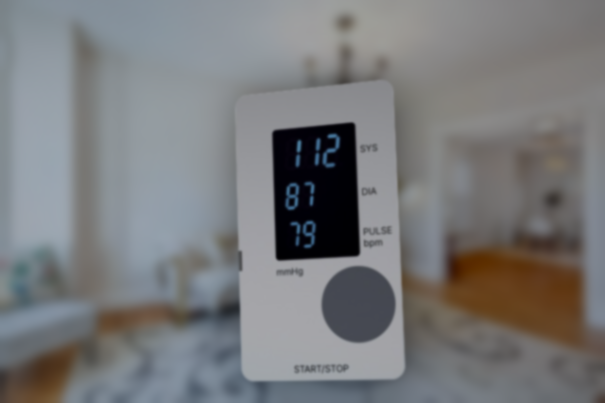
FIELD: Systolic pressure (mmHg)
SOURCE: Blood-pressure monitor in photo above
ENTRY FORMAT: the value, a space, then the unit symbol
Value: 112 mmHg
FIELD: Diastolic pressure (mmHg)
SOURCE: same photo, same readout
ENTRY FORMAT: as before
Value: 87 mmHg
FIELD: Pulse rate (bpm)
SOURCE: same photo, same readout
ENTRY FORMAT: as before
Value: 79 bpm
